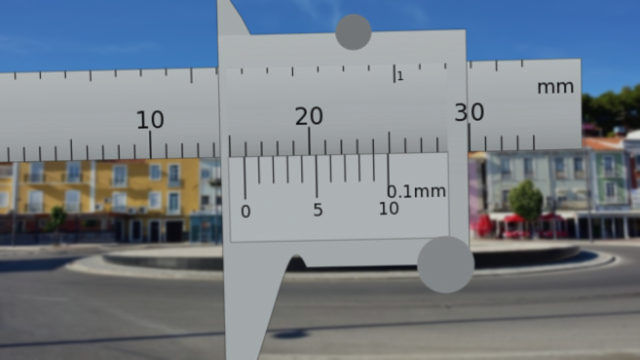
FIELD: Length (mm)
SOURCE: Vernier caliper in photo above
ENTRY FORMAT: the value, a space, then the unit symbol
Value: 15.9 mm
